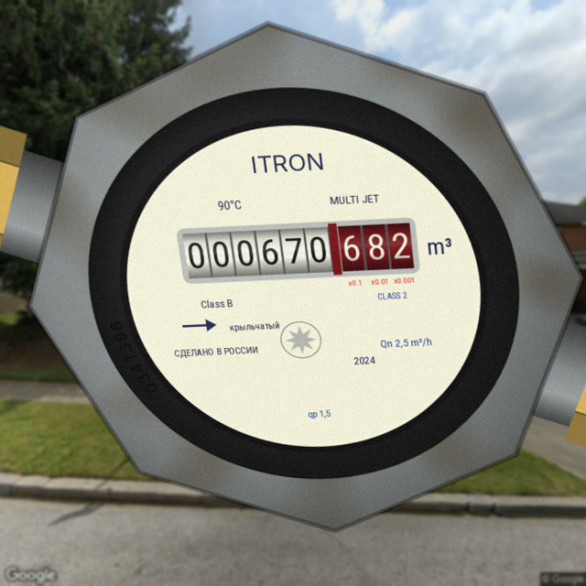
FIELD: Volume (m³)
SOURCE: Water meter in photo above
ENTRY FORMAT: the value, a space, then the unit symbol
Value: 670.682 m³
